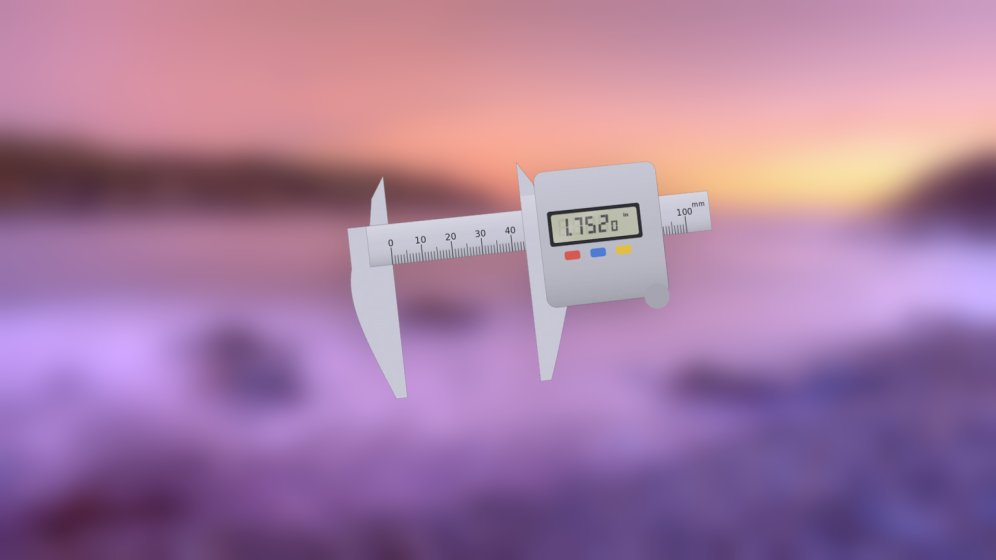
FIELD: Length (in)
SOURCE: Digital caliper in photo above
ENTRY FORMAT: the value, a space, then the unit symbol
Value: 1.7520 in
